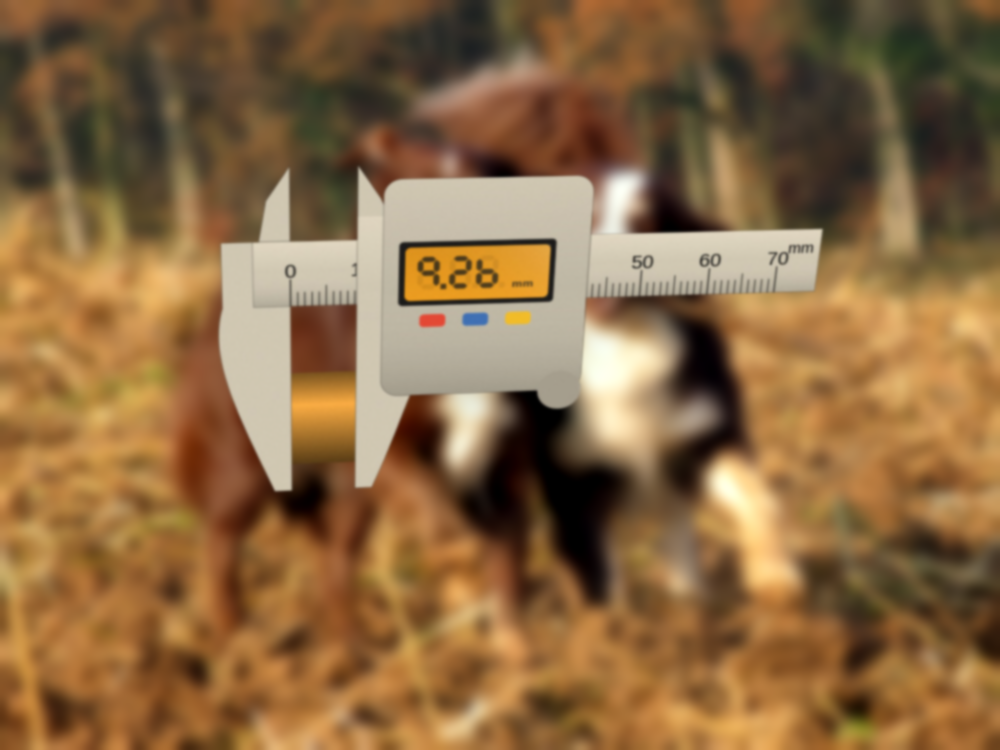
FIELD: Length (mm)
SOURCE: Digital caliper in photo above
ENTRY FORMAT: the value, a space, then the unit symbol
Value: 9.26 mm
